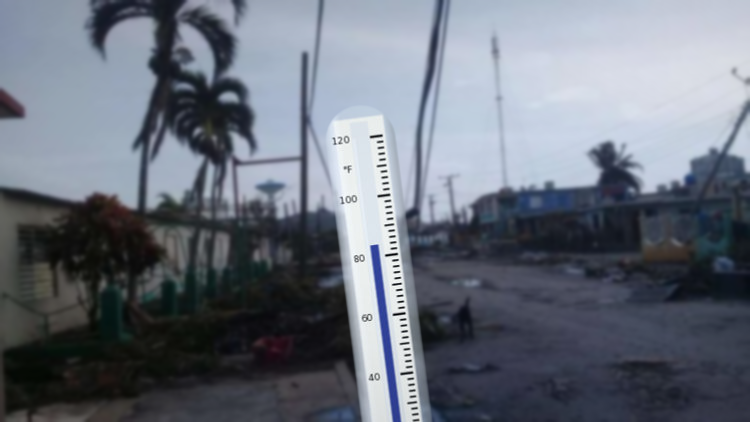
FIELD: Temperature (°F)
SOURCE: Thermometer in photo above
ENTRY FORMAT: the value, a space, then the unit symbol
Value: 84 °F
